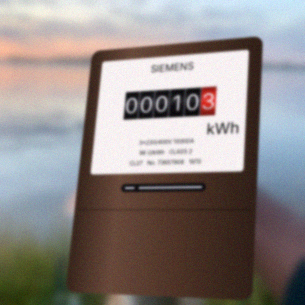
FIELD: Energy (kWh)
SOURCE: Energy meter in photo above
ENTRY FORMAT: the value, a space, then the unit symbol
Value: 10.3 kWh
